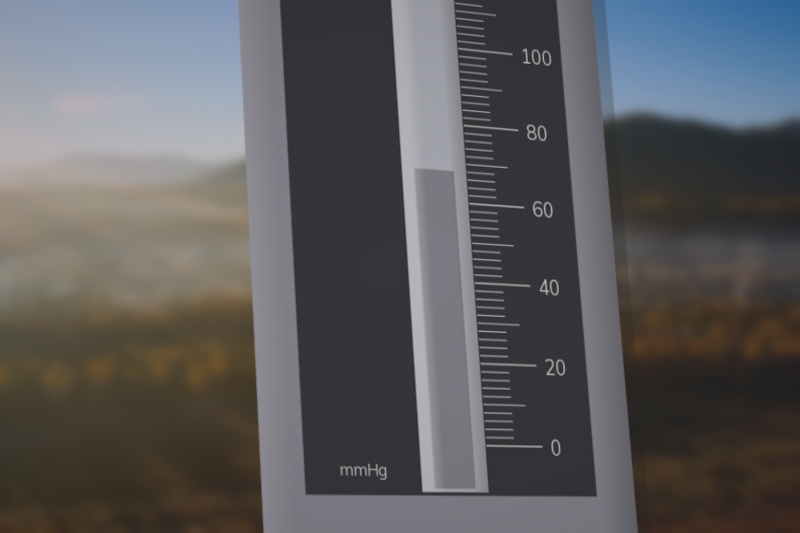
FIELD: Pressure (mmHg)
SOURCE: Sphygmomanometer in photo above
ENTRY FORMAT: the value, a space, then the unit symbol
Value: 68 mmHg
